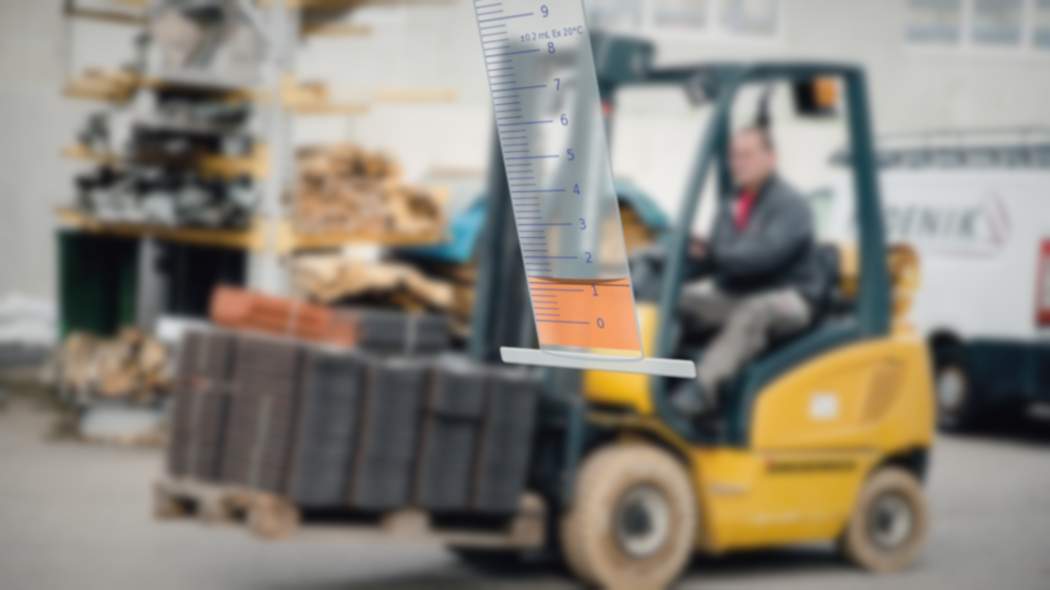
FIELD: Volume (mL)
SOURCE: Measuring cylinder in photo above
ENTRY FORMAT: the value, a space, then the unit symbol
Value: 1.2 mL
